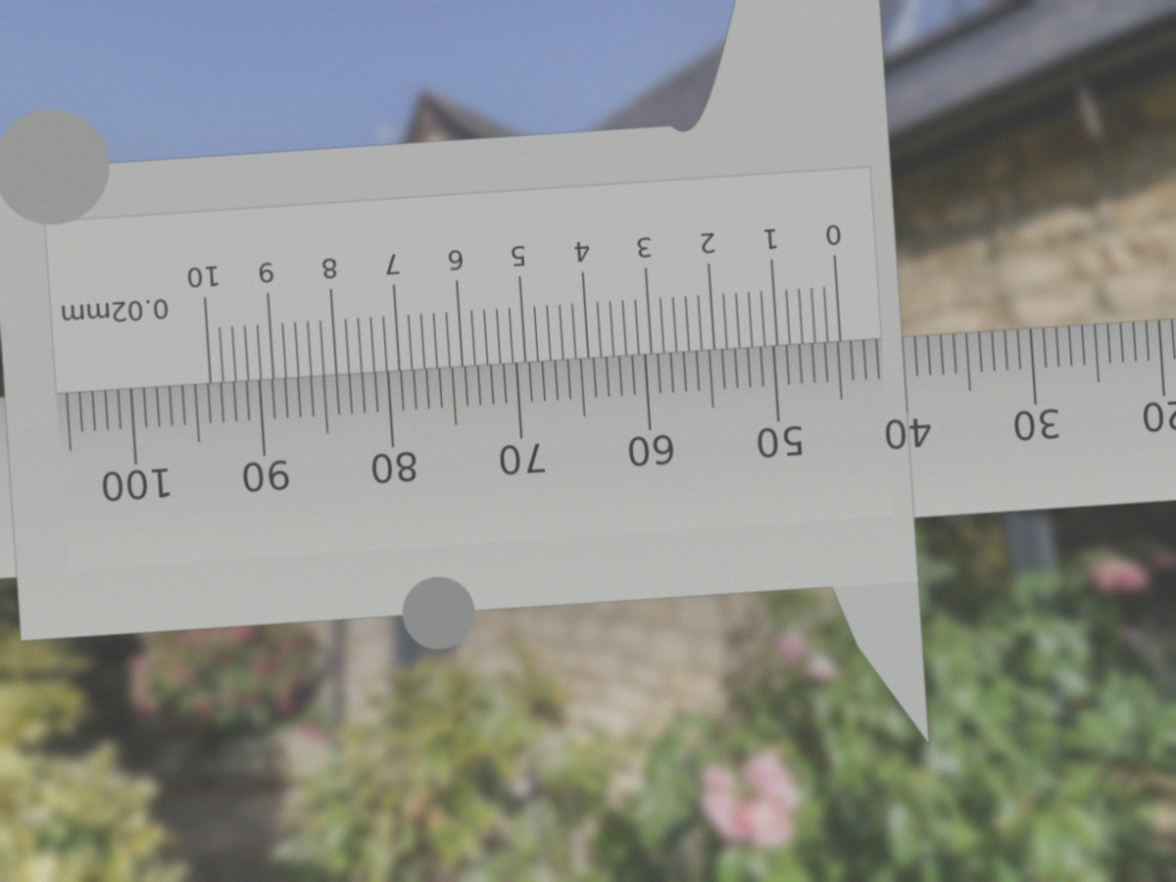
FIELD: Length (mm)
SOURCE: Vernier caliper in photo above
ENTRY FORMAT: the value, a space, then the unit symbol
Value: 44.8 mm
